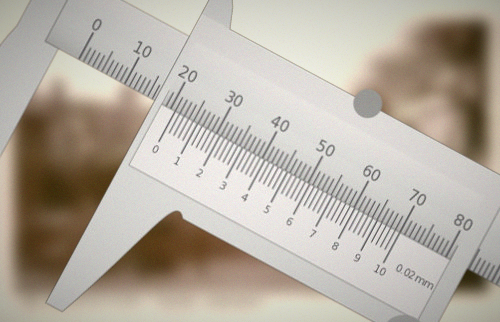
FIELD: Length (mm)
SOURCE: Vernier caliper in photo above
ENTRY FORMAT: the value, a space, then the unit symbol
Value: 21.0 mm
